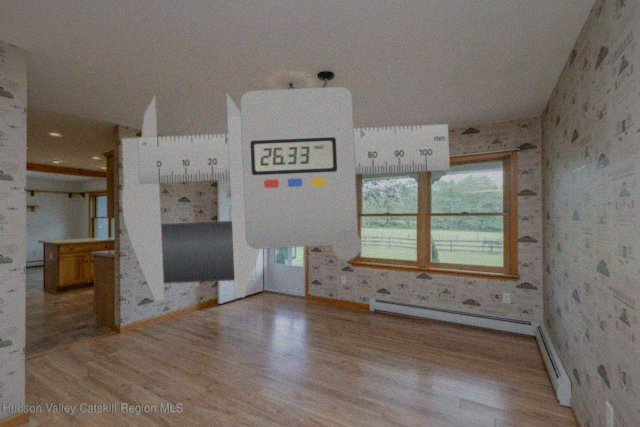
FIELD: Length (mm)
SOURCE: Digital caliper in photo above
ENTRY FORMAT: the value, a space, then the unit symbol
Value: 26.33 mm
